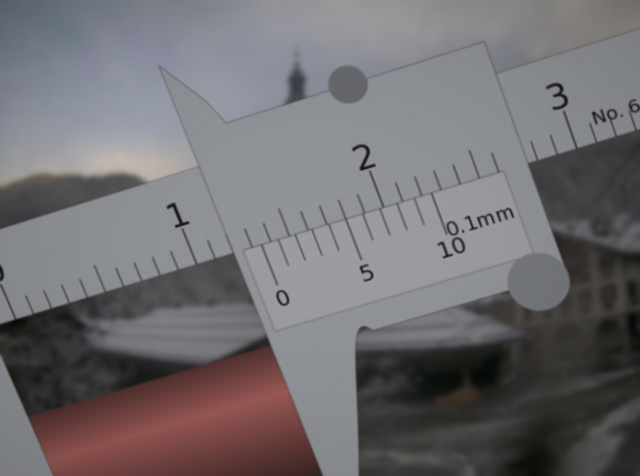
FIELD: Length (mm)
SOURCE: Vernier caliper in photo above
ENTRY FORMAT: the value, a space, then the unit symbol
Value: 13.5 mm
